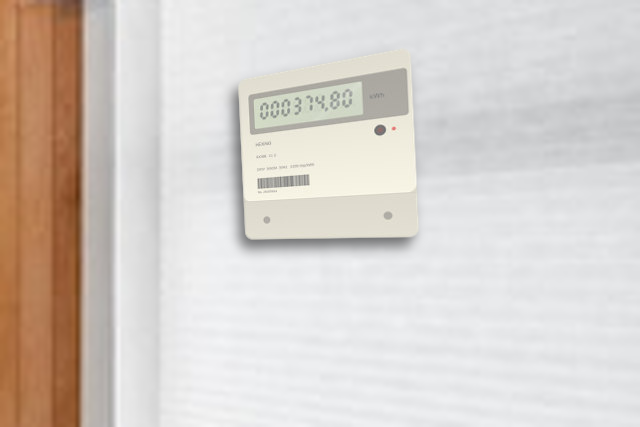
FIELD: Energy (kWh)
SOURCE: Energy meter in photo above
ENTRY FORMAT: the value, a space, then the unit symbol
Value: 374.80 kWh
